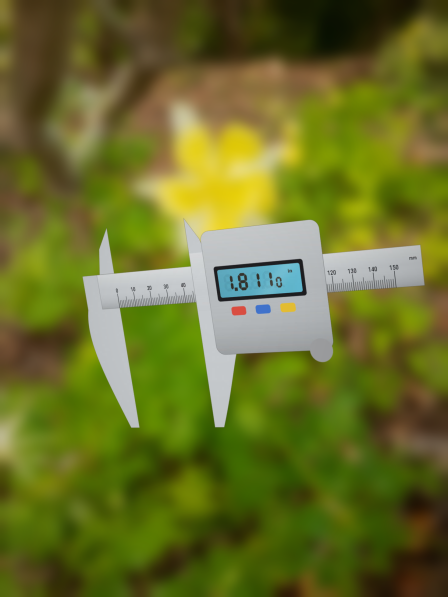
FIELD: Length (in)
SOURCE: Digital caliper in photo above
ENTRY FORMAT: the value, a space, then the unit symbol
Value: 1.8110 in
